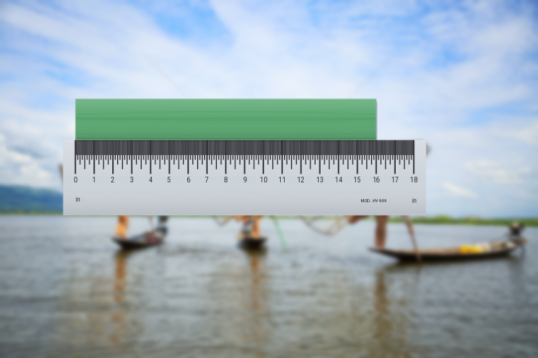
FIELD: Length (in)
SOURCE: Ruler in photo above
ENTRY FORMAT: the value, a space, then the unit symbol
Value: 16 in
